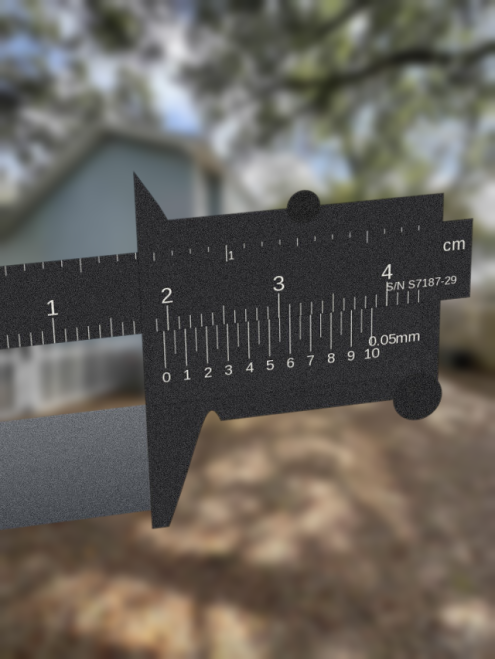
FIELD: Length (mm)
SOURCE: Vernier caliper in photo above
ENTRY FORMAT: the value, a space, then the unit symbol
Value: 19.6 mm
